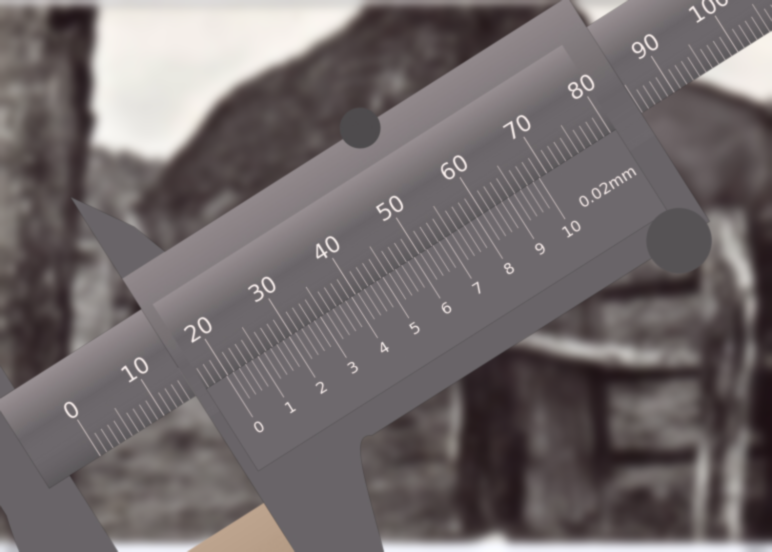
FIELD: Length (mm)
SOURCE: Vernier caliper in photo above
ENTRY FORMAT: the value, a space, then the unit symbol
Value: 19.8 mm
